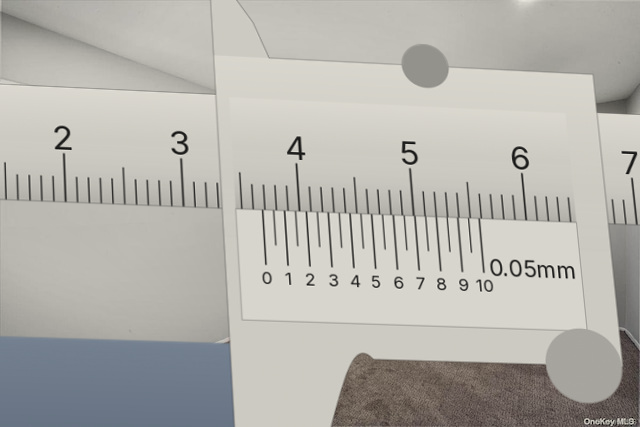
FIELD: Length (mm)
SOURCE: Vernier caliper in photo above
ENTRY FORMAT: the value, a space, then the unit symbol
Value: 36.8 mm
